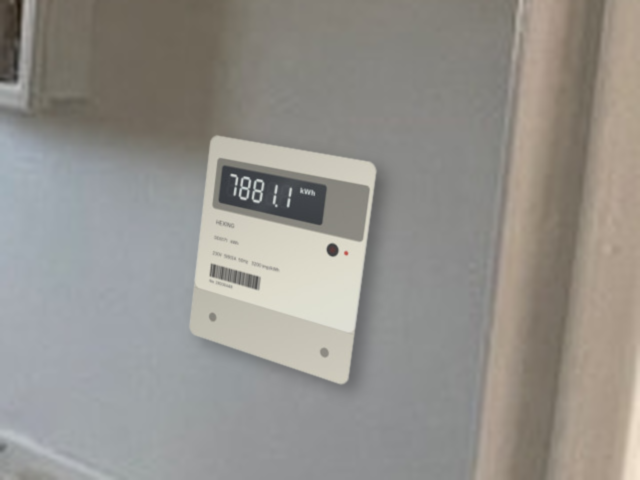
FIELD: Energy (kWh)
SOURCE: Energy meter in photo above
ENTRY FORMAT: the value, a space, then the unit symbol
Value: 7881.1 kWh
